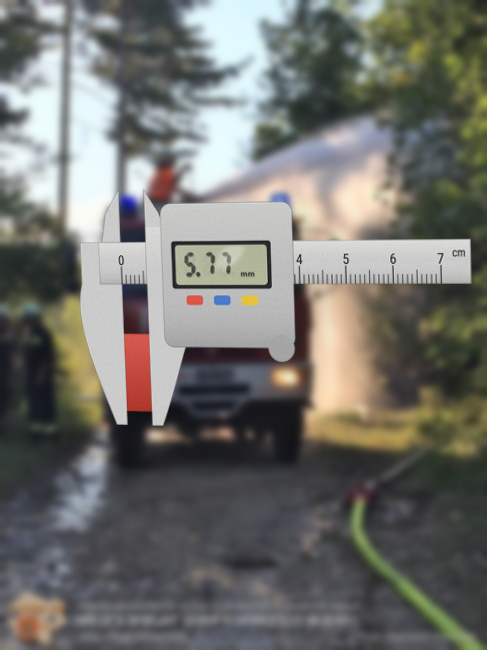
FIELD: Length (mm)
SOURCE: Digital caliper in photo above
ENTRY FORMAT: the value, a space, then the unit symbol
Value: 5.77 mm
